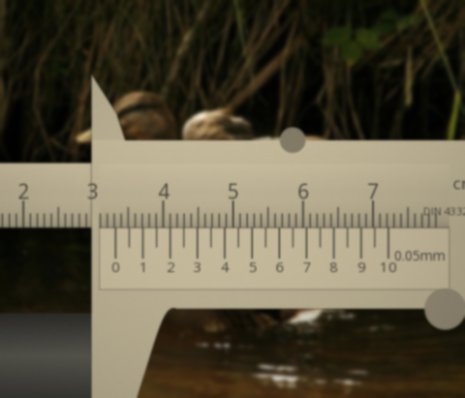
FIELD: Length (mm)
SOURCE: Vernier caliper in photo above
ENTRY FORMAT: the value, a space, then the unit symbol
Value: 33.2 mm
